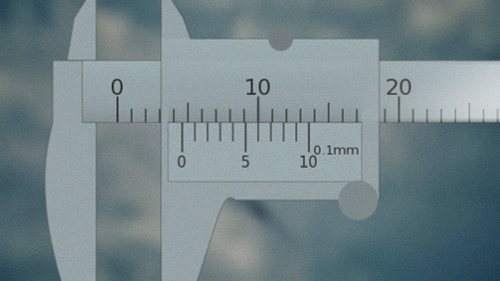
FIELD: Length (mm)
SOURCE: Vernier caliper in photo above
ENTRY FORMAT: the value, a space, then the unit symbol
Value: 4.6 mm
